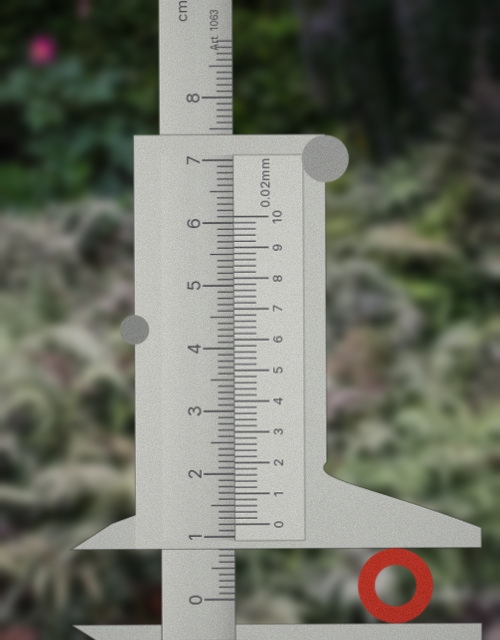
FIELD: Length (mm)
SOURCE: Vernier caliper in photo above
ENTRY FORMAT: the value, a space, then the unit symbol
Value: 12.0 mm
